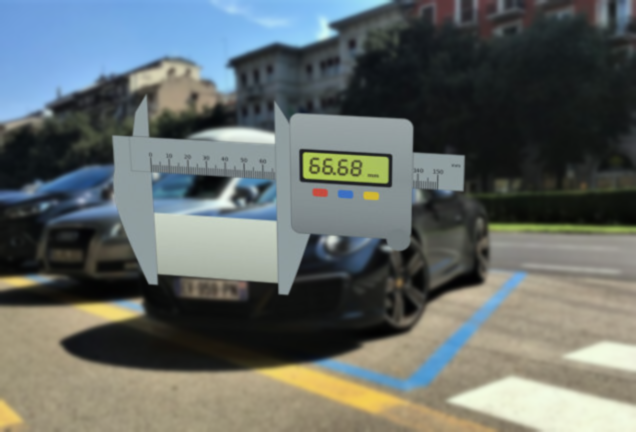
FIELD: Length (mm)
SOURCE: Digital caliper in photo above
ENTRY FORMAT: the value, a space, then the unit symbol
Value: 66.68 mm
